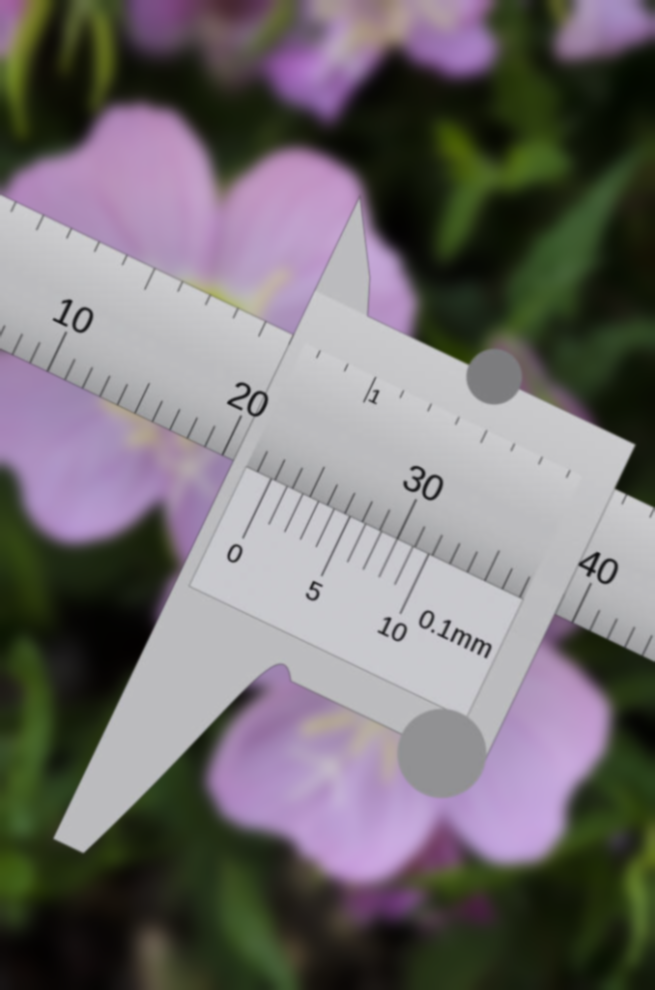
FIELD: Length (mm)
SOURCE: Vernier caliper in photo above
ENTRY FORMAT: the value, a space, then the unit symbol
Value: 22.8 mm
